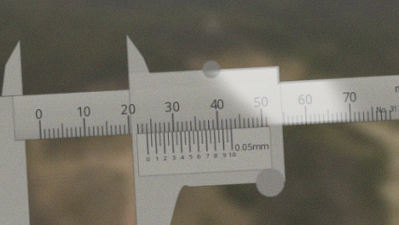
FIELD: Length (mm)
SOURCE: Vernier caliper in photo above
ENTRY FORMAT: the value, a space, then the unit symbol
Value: 24.0 mm
